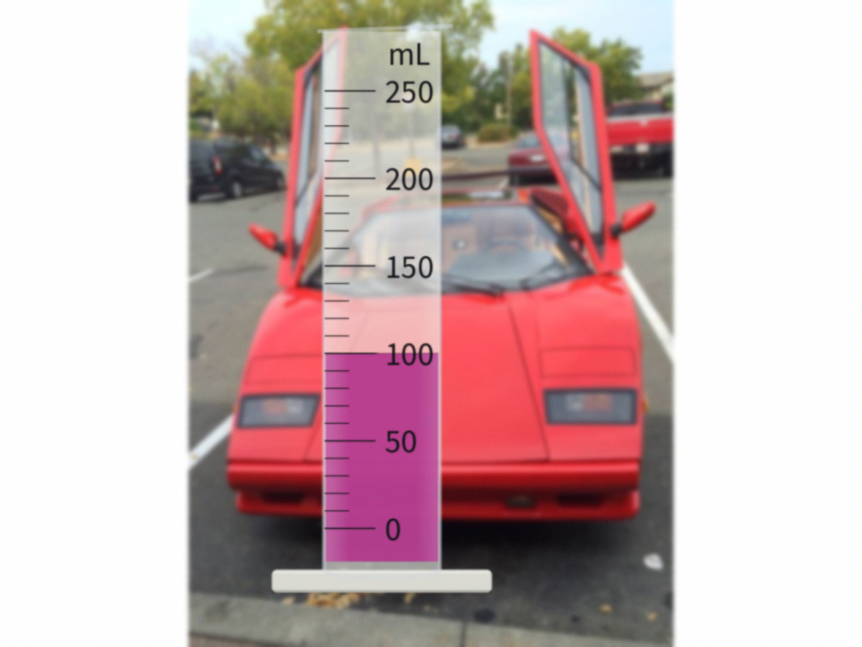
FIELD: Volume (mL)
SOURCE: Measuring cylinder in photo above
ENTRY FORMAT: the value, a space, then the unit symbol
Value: 100 mL
